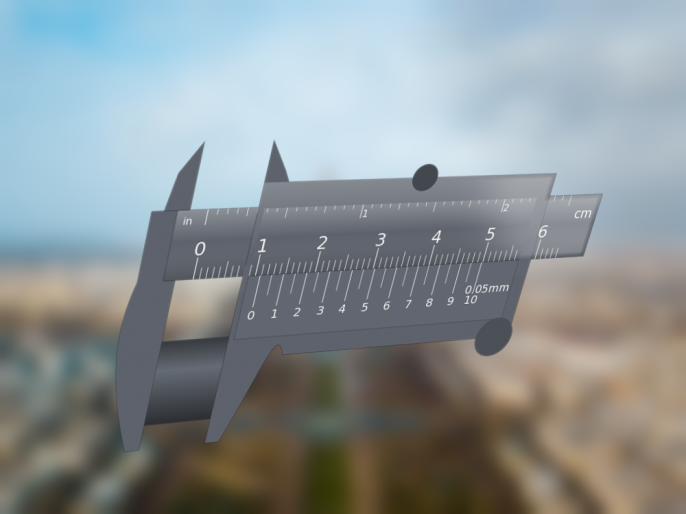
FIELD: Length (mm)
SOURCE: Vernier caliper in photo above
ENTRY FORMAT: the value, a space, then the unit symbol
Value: 10.8 mm
